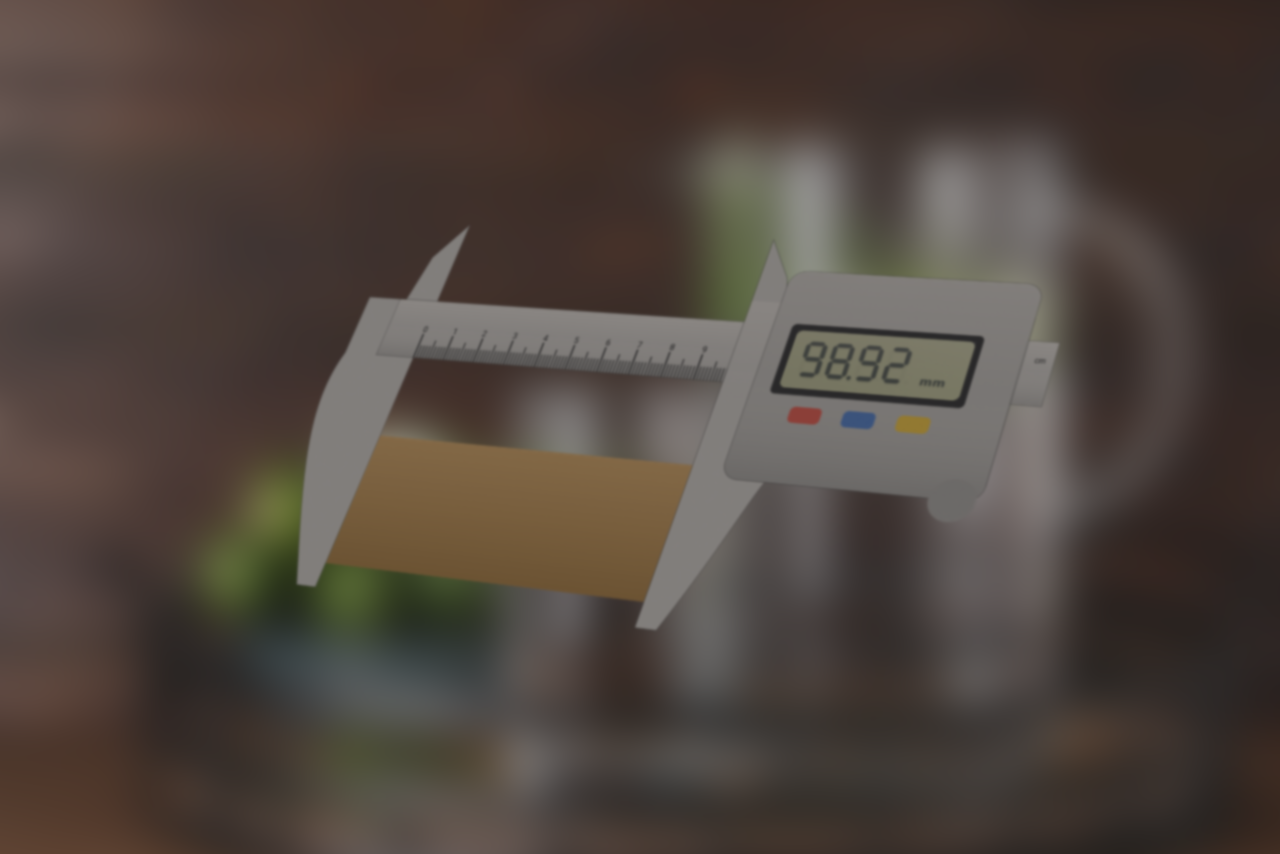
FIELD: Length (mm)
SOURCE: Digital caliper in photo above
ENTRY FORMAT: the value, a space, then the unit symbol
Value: 98.92 mm
